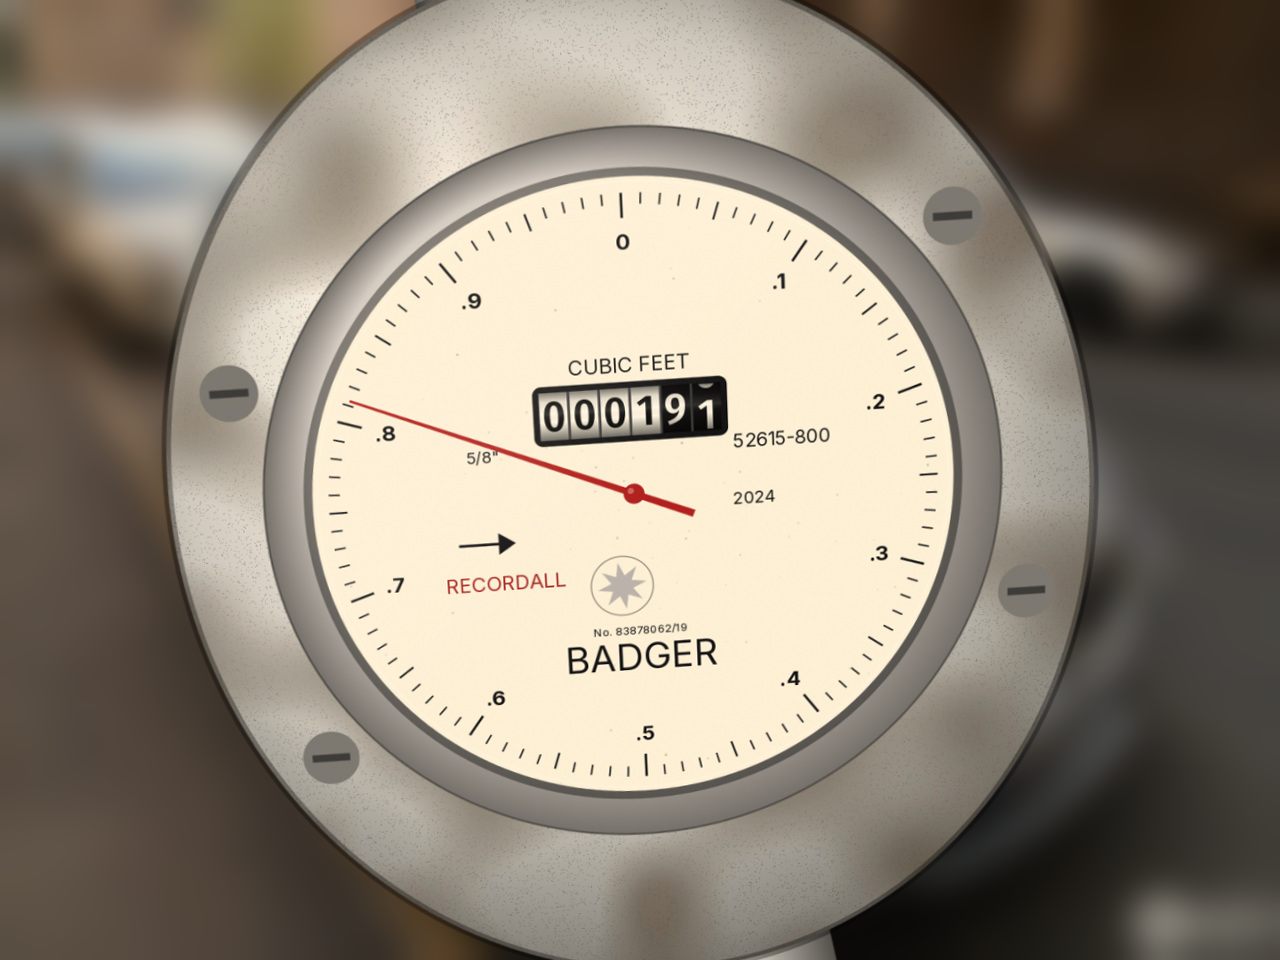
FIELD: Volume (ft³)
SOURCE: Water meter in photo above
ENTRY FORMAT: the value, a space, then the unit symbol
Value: 190.81 ft³
